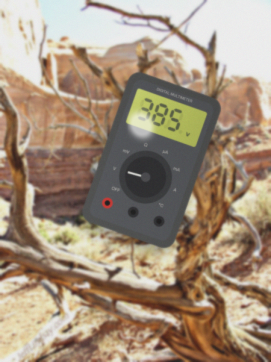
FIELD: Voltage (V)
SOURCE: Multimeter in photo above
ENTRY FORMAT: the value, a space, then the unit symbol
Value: 385 V
